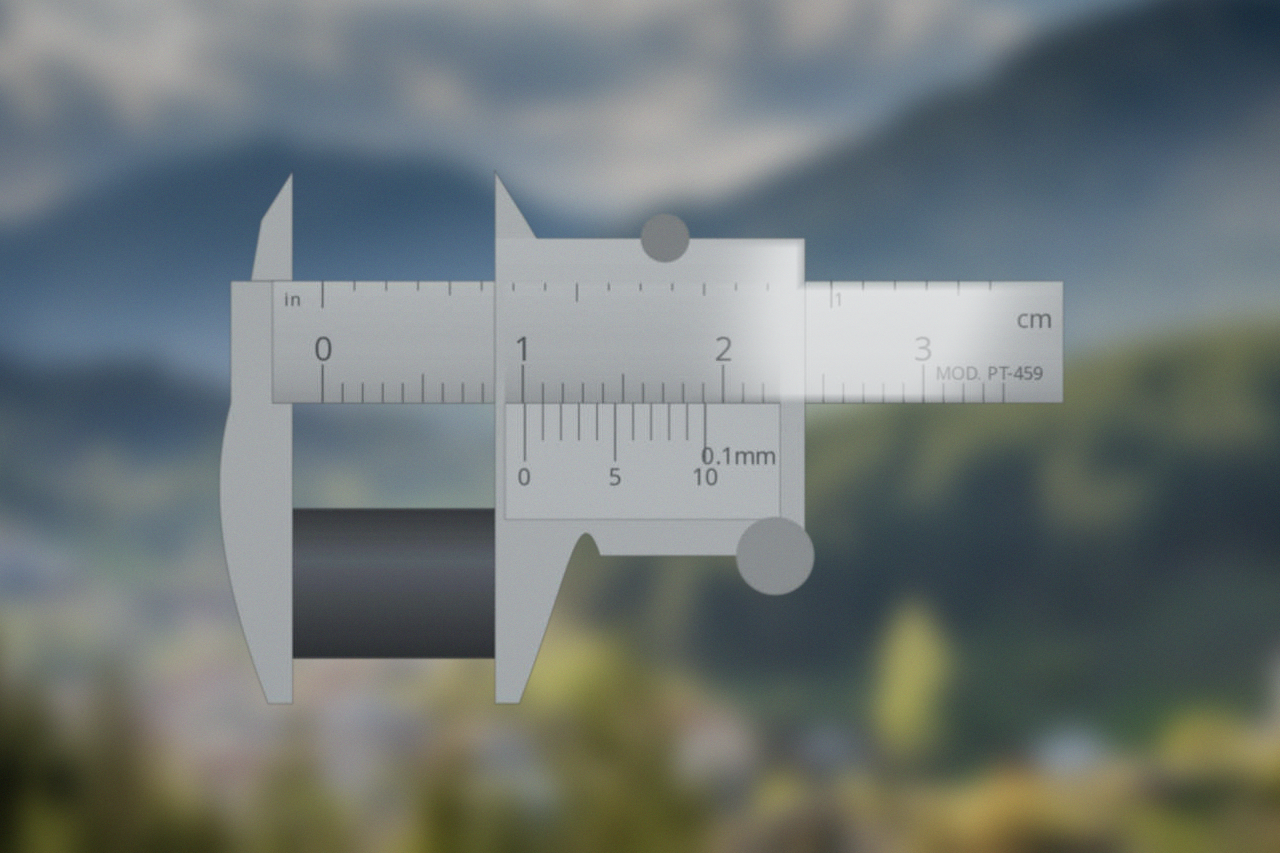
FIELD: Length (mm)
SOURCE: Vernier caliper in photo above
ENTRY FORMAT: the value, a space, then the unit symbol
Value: 10.1 mm
